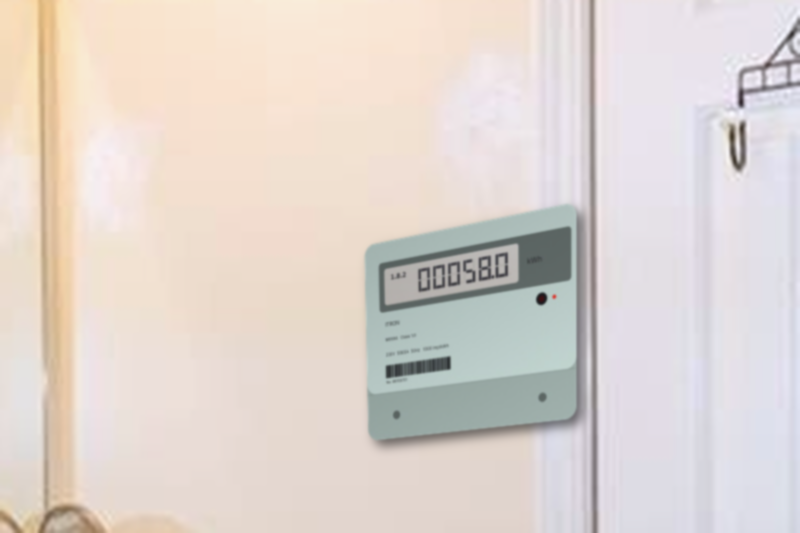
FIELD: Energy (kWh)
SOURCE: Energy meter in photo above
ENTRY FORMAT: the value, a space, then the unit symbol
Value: 58.0 kWh
